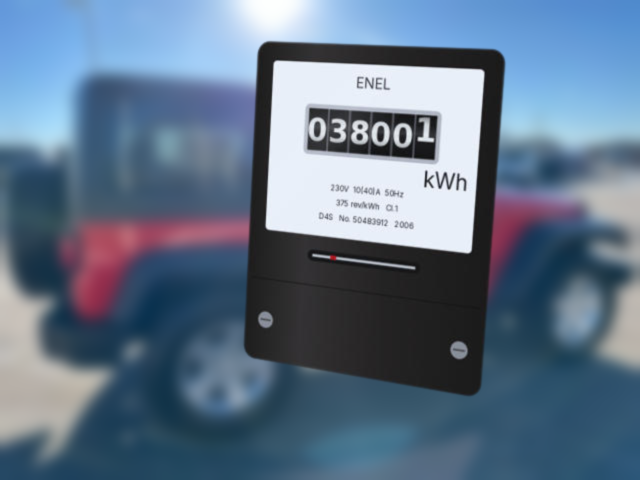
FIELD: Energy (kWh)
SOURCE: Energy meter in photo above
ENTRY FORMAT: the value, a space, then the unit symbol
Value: 38001 kWh
